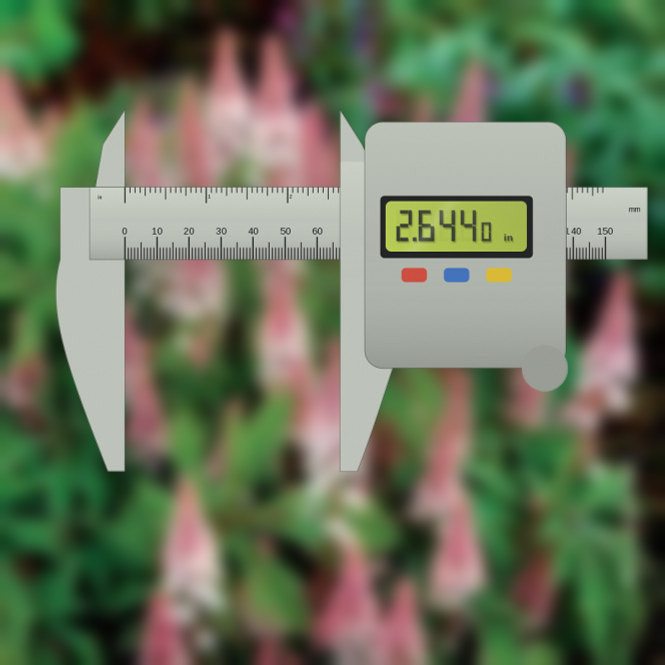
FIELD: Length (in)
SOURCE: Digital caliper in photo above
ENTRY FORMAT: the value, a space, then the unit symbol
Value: 2.6440 in
